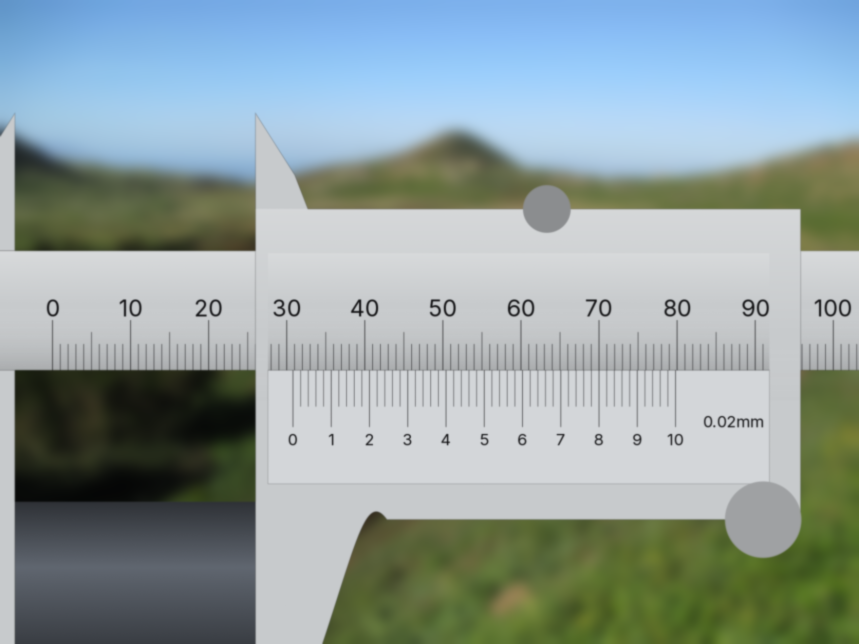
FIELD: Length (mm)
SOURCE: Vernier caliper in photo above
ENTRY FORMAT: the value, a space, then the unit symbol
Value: 30.8 mm
